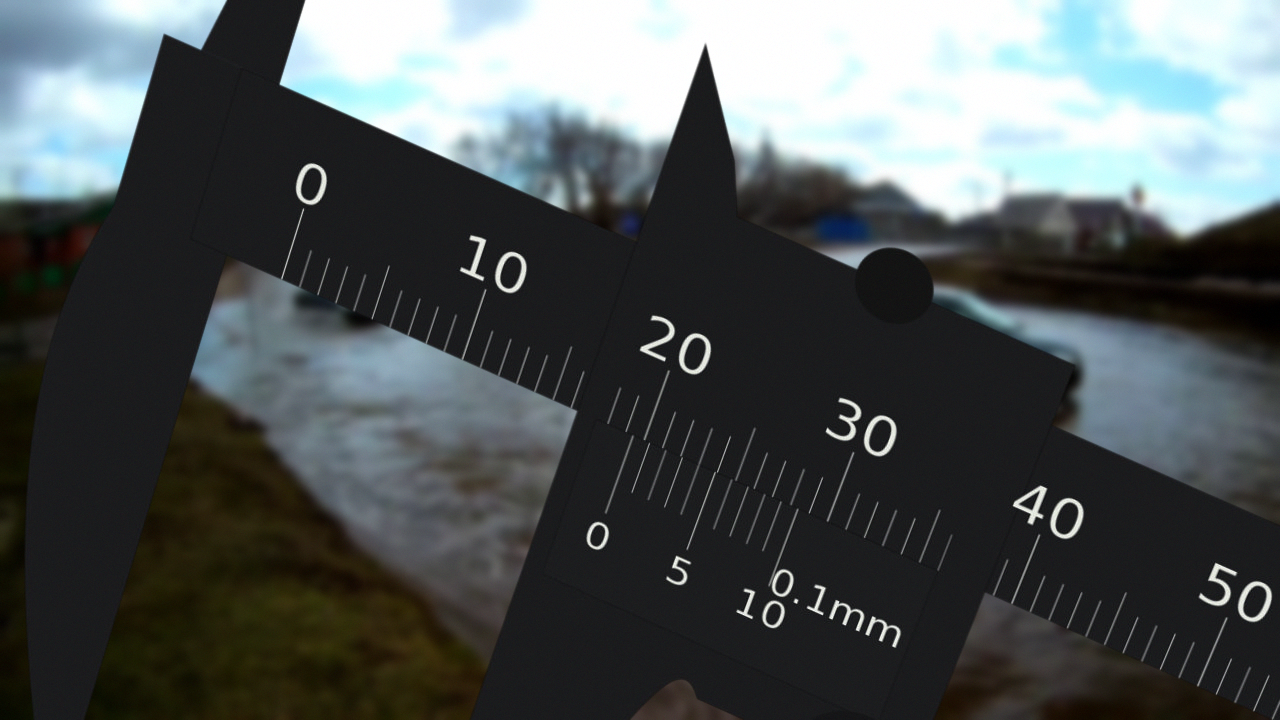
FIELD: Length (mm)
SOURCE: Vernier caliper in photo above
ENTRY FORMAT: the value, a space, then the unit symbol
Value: 19.4 mm
